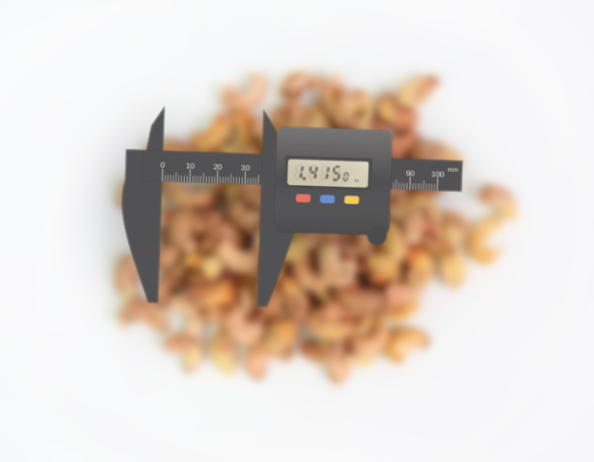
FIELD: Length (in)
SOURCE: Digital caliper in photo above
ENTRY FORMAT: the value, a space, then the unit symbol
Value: 1.4150 in
